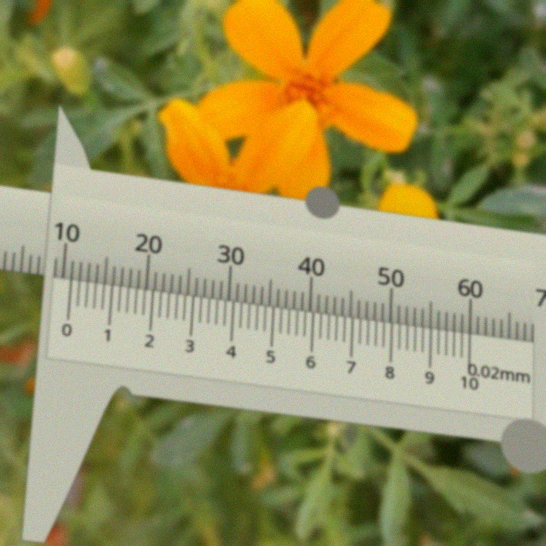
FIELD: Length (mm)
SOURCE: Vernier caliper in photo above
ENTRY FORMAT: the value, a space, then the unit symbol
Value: 11.0 mm
